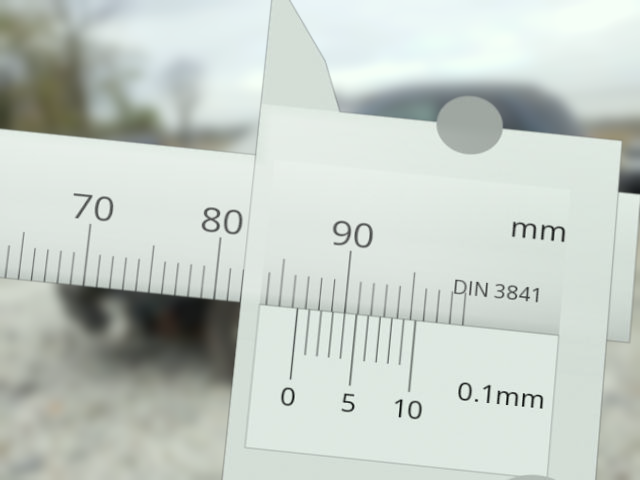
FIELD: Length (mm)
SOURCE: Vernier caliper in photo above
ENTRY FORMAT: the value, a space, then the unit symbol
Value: 86.4 mm
